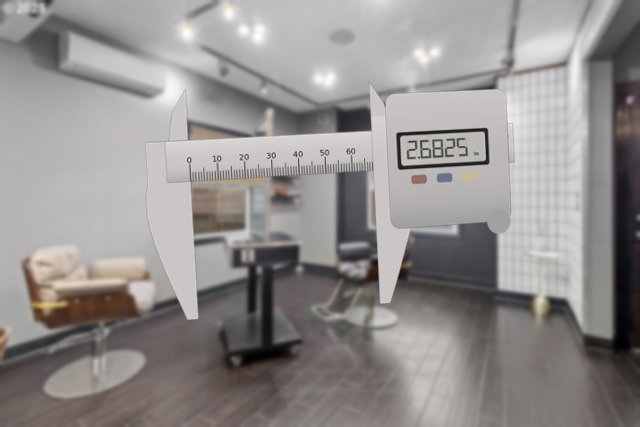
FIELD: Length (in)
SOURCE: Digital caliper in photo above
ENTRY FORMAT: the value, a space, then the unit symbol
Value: 2.6825 in
